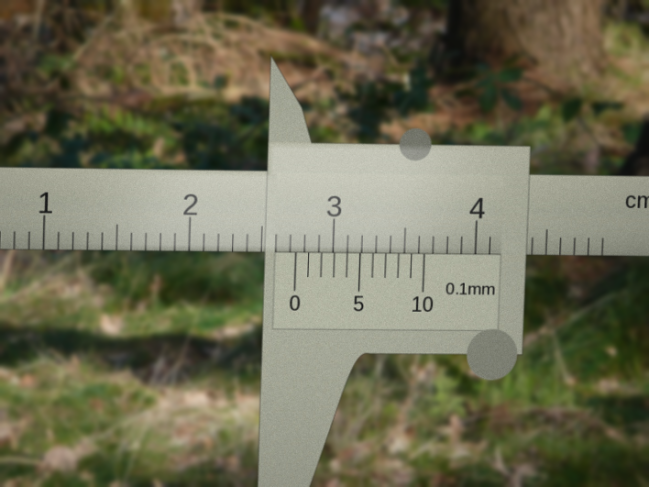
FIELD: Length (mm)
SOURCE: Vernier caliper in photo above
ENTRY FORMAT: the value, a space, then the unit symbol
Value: 27.4 mm
